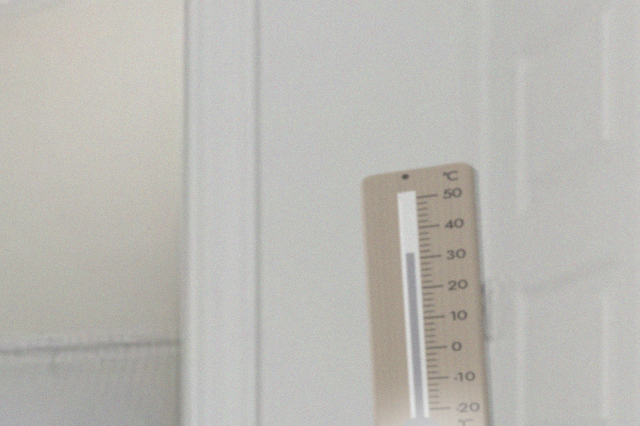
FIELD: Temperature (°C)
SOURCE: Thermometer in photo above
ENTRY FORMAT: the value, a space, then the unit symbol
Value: 32 °C
